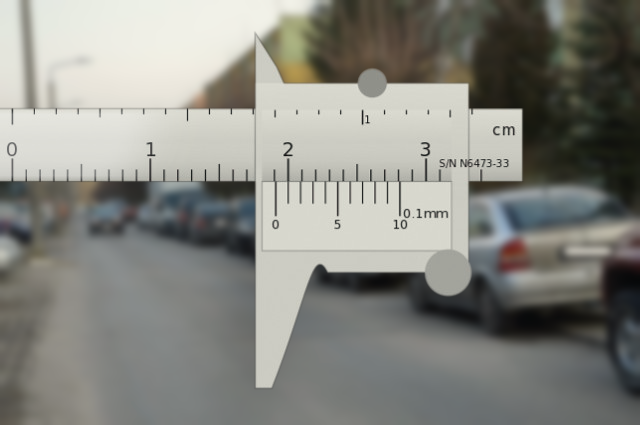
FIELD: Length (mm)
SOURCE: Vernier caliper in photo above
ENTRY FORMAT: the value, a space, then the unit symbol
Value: 19.1 mm
